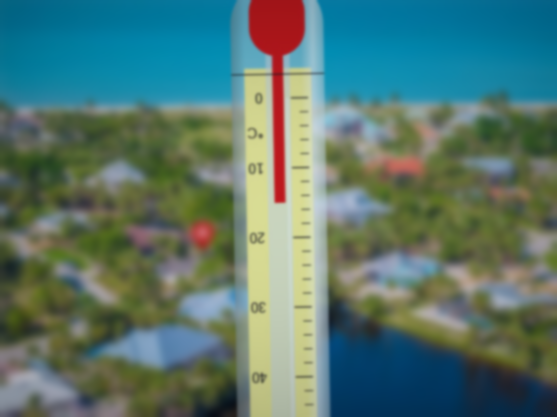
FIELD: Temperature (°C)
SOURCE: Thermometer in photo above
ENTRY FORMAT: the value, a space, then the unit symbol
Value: 15 °C
